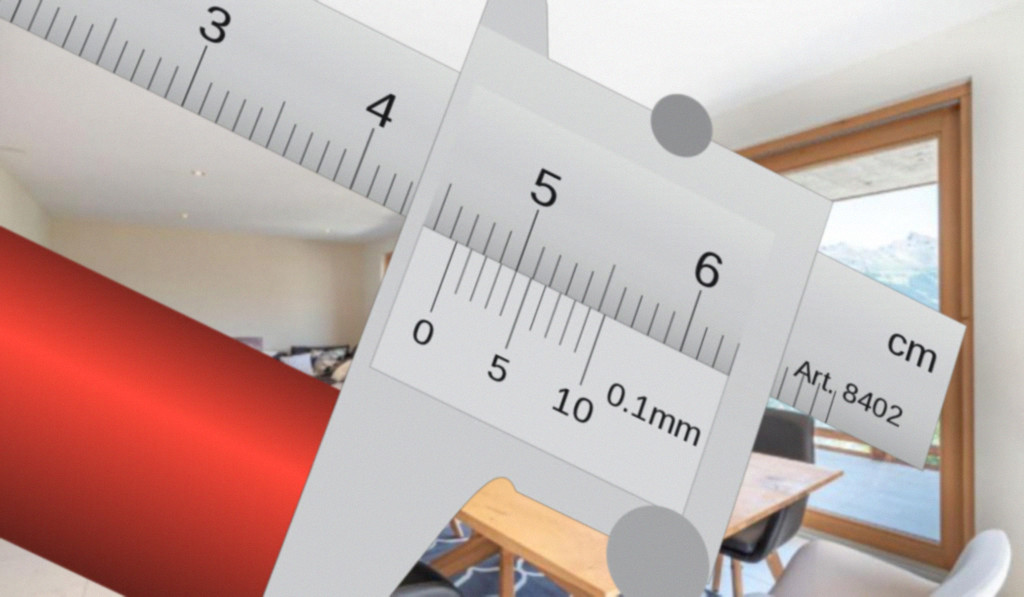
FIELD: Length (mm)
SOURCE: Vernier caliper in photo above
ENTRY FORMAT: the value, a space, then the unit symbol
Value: 46.4 mm
